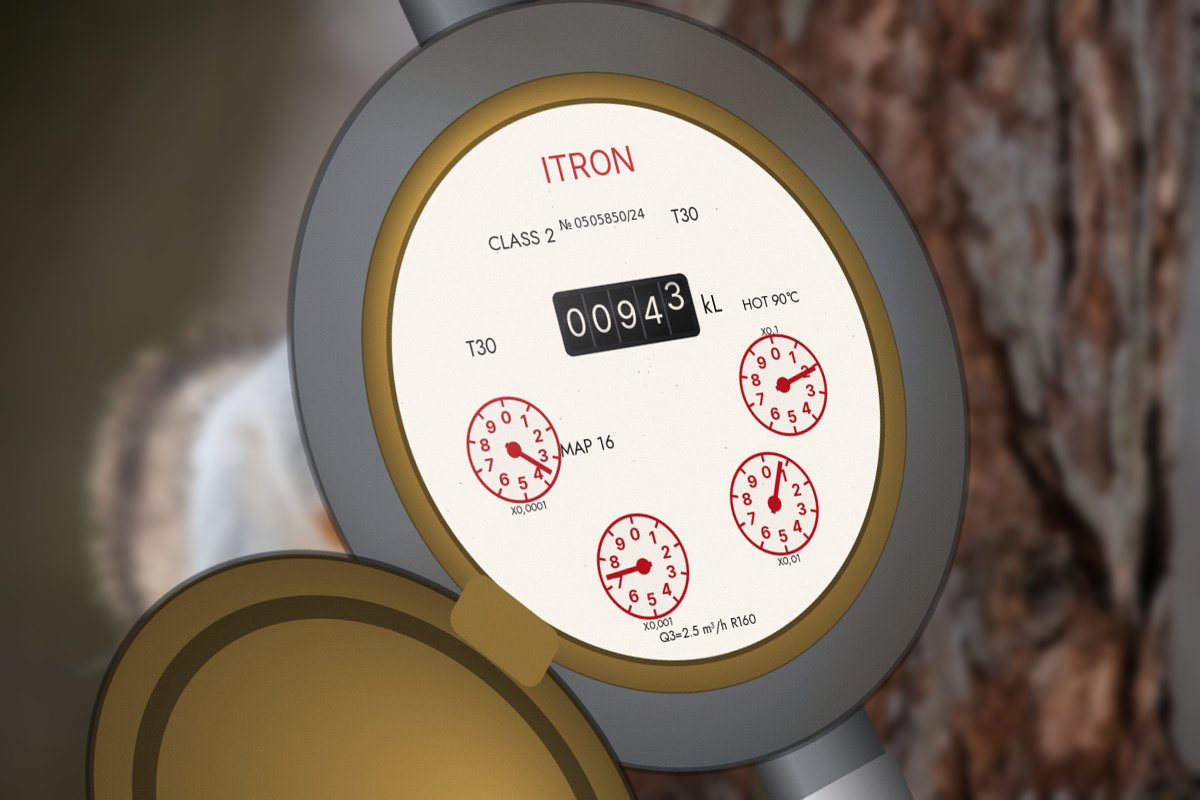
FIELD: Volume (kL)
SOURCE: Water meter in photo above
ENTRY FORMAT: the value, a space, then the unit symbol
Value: 943.2073 kL
